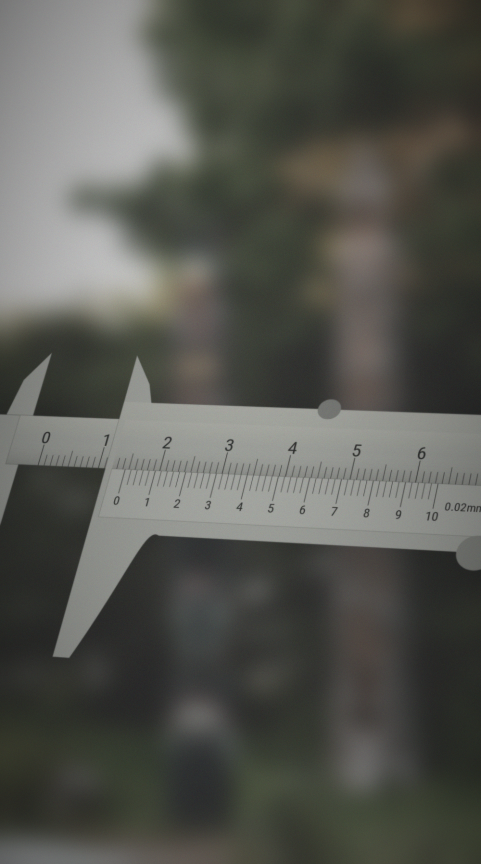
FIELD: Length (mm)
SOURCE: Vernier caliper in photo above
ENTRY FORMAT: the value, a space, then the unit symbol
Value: 14.4 mm
